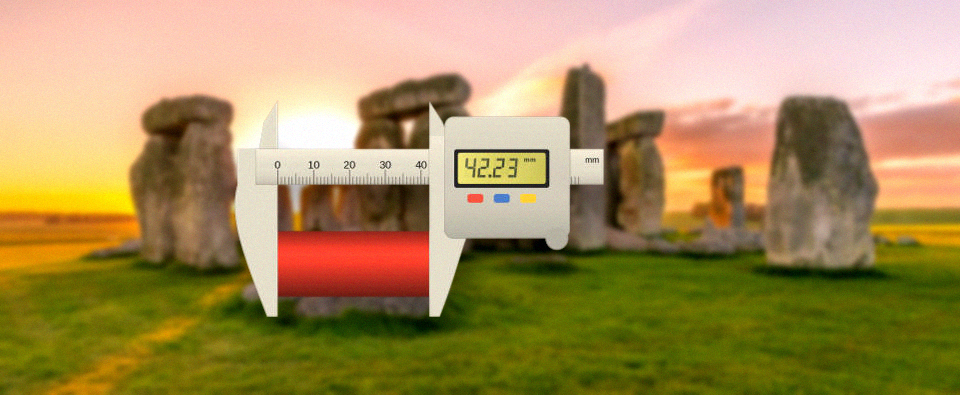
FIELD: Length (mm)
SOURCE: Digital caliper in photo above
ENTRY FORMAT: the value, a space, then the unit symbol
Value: 42.23 mm
